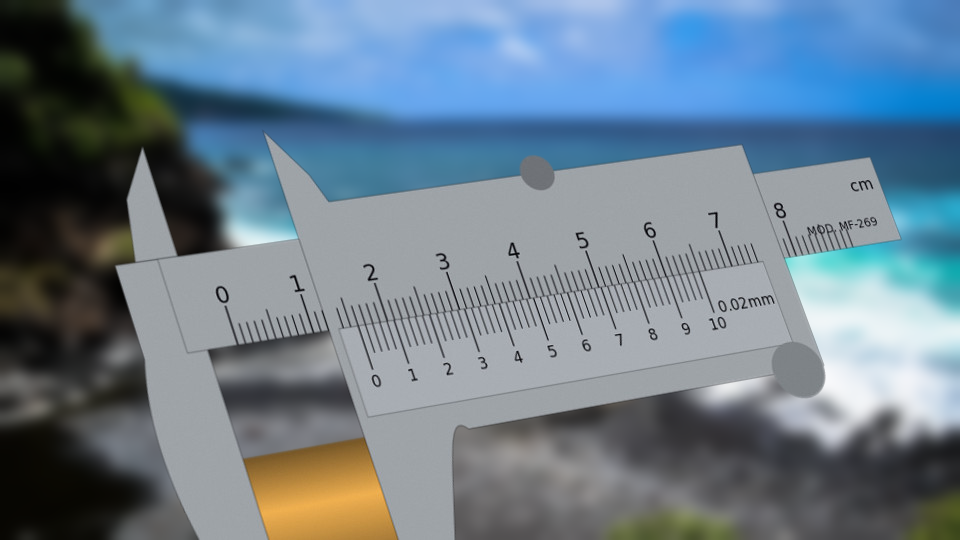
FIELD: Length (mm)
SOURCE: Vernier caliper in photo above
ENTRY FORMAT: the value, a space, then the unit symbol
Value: 16.0 mm
